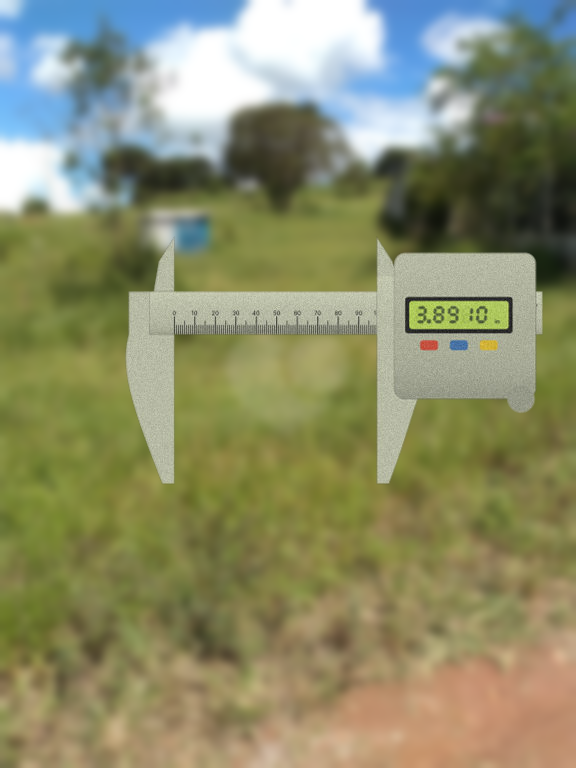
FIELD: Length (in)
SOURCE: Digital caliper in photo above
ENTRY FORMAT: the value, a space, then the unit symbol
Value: 3.8910 in
